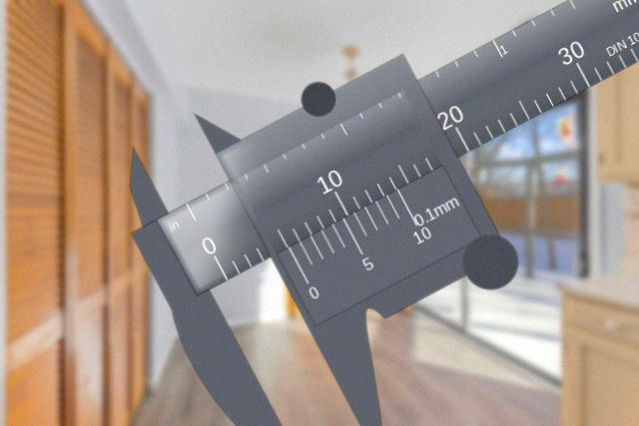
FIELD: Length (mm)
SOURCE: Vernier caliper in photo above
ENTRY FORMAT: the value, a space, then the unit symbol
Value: 5.1 mm
